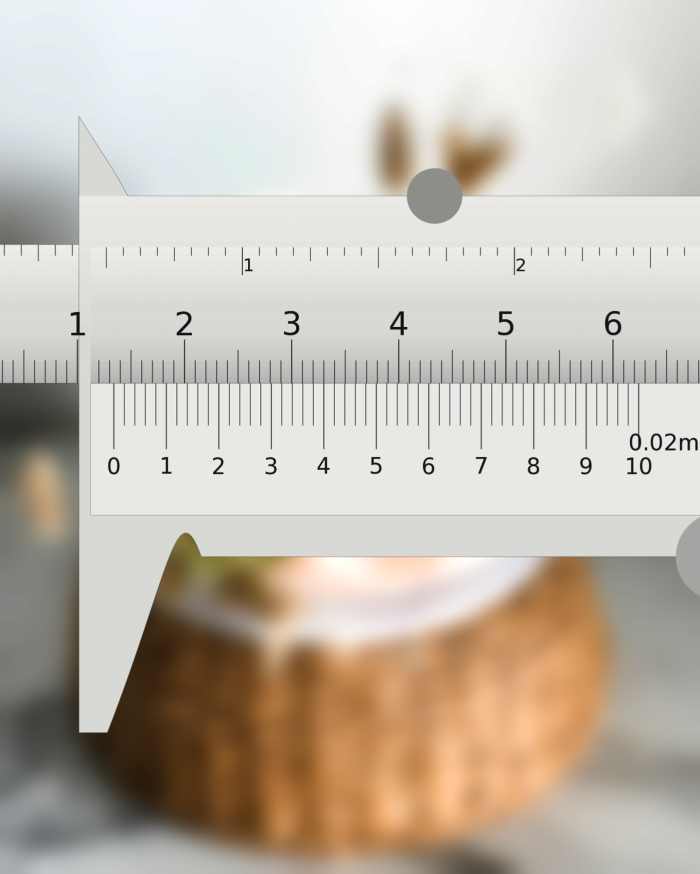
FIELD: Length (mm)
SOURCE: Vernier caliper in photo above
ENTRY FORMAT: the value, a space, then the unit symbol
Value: 13.4 mm
